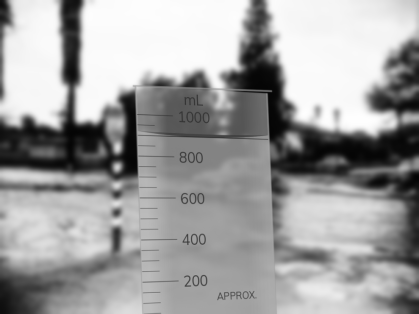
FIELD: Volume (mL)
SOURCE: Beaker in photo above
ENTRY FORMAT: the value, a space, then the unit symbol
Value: 900 mL
